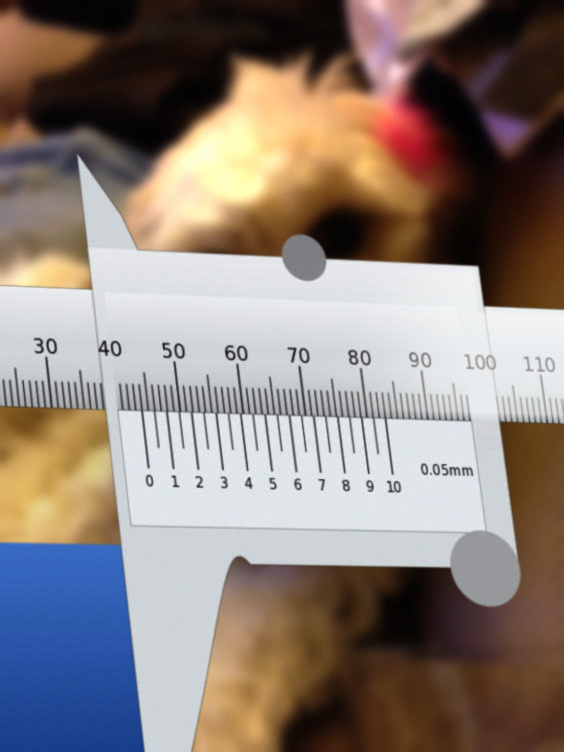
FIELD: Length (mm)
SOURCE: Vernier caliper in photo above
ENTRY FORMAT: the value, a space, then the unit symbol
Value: 44.0 mm
